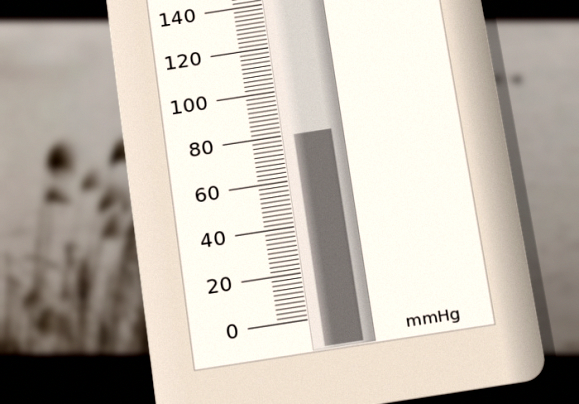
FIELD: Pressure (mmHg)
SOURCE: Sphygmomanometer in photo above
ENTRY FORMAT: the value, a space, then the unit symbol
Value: 80 mmHg
